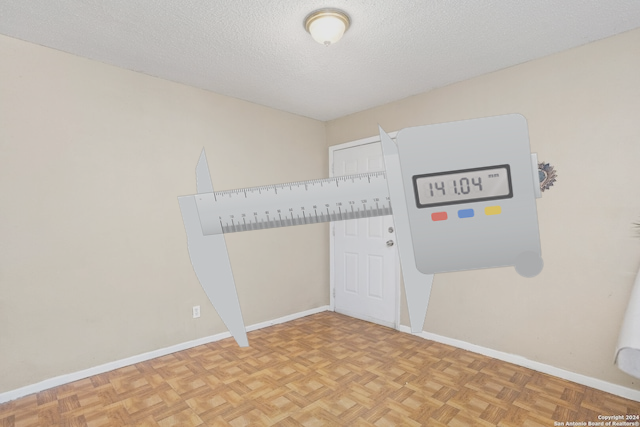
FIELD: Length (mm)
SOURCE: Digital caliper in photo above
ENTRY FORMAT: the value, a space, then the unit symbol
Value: 141.04 mm
